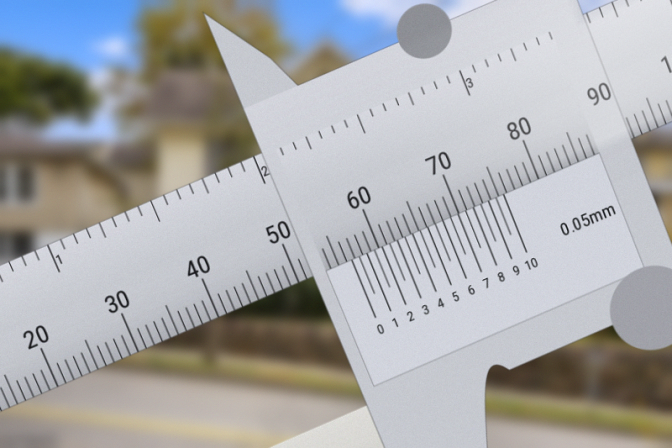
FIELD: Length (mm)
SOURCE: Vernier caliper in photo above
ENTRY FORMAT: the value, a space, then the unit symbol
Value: 56.6 mm
